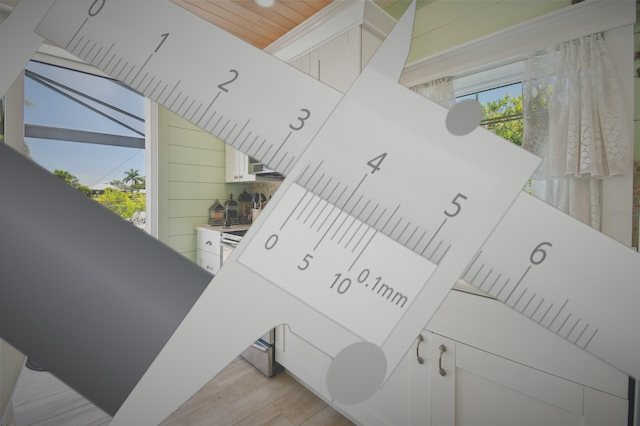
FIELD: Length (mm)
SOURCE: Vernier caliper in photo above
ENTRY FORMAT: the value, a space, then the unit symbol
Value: 35.6 mm
